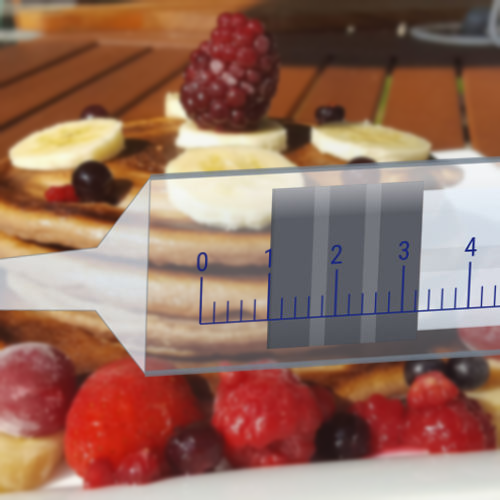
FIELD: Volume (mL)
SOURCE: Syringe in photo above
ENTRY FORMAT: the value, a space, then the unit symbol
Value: 1 mL
